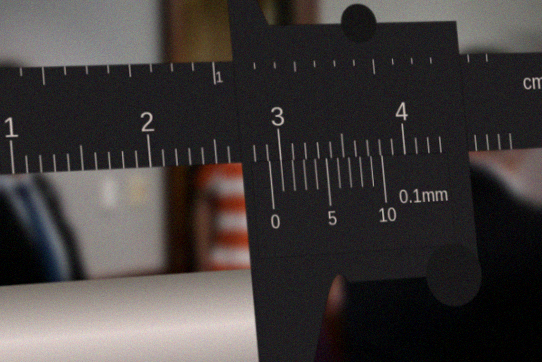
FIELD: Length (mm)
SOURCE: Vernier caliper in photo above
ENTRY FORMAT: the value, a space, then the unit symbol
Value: 29.1 mm
